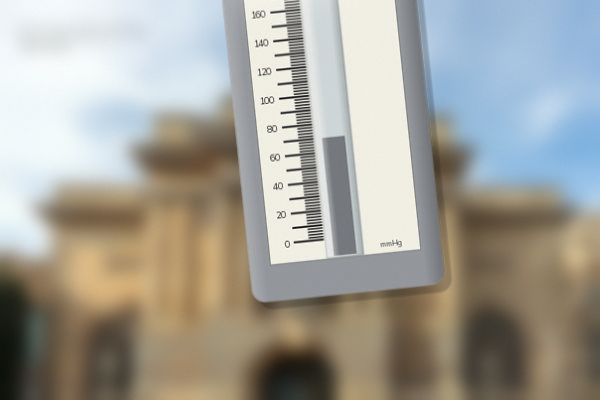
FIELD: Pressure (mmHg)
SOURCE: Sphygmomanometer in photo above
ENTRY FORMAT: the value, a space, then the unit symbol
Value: 70 mmHg
